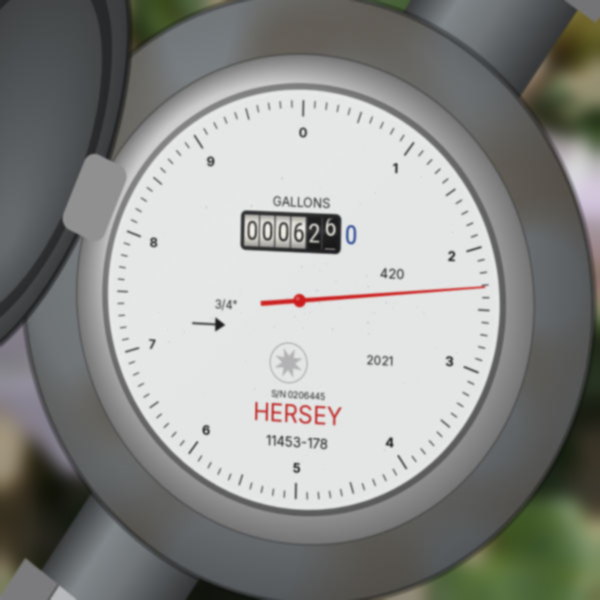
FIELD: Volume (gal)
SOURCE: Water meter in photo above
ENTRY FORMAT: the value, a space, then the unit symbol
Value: 6262.3 gal
